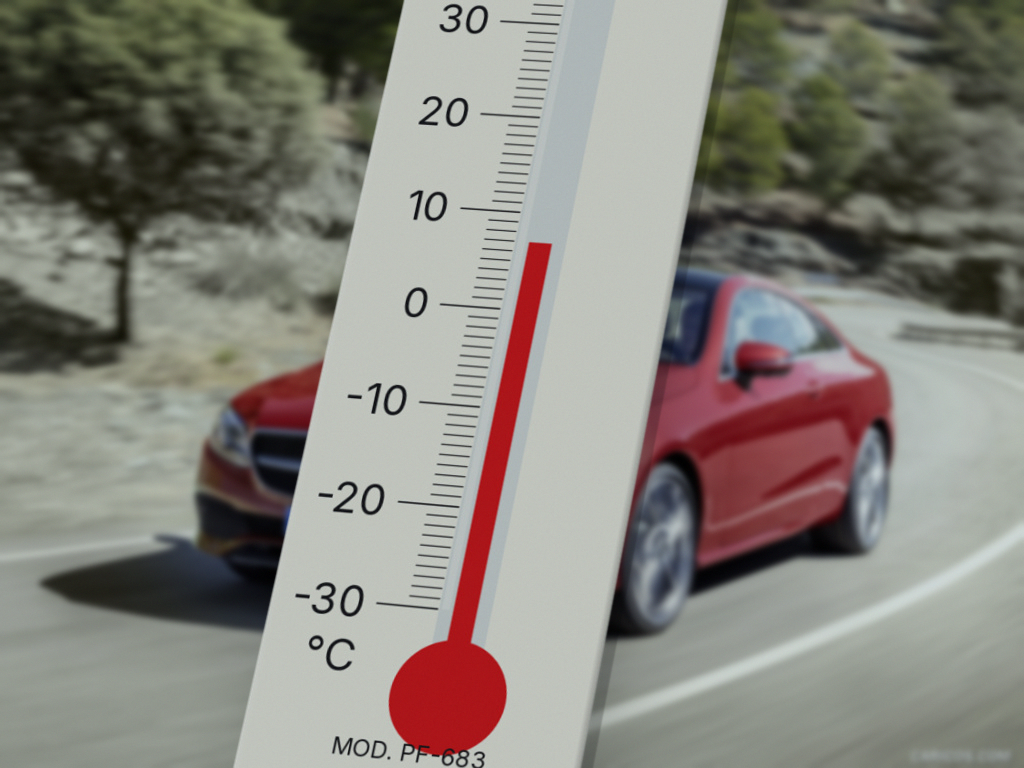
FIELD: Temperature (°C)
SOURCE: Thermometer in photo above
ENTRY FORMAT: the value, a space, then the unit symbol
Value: 7 °C
